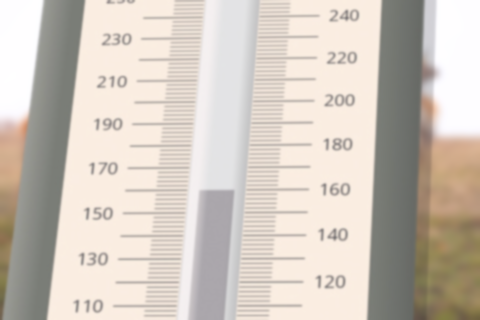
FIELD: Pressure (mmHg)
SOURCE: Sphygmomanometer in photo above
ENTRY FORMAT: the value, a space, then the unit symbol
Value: 160 mmHg
